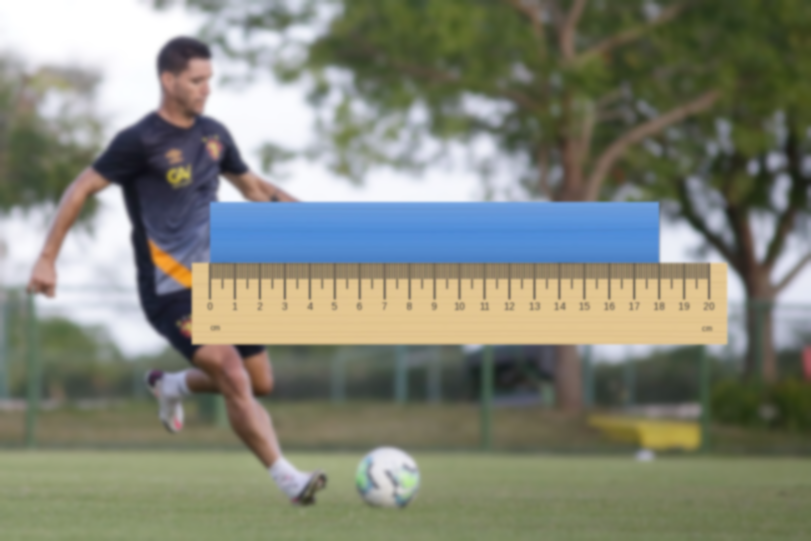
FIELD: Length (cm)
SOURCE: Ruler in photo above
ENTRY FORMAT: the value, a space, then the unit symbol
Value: 18 cm
